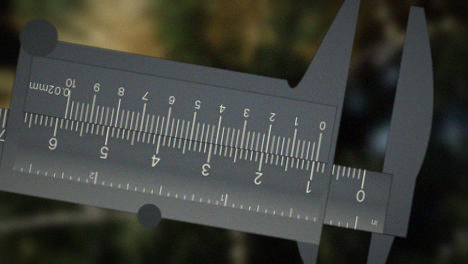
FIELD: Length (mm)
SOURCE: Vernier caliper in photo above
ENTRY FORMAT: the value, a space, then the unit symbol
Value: 9.5 mm
